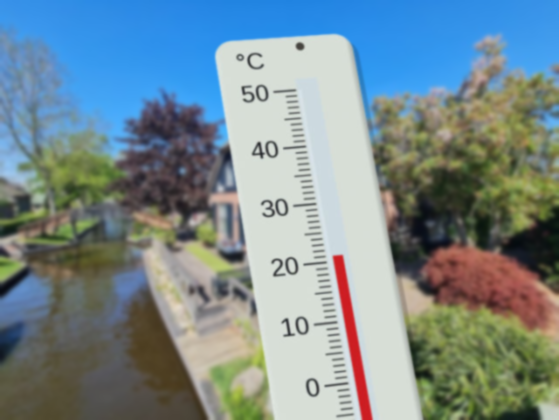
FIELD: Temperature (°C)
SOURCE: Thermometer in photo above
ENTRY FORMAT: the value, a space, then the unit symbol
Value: 21 °C
